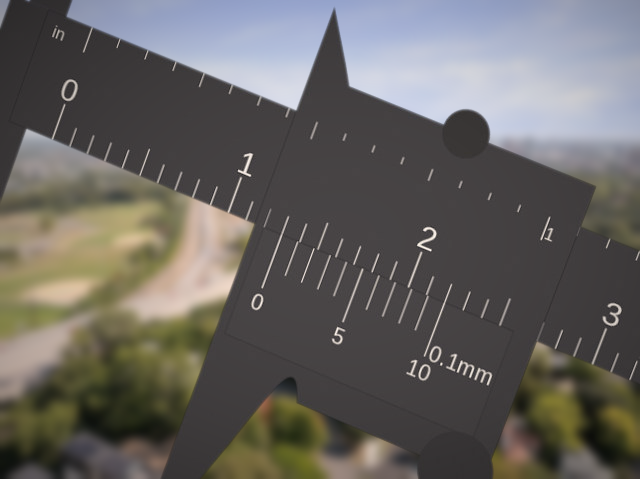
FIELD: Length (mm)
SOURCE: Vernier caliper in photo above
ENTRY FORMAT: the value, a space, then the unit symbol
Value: 13.0 mm
